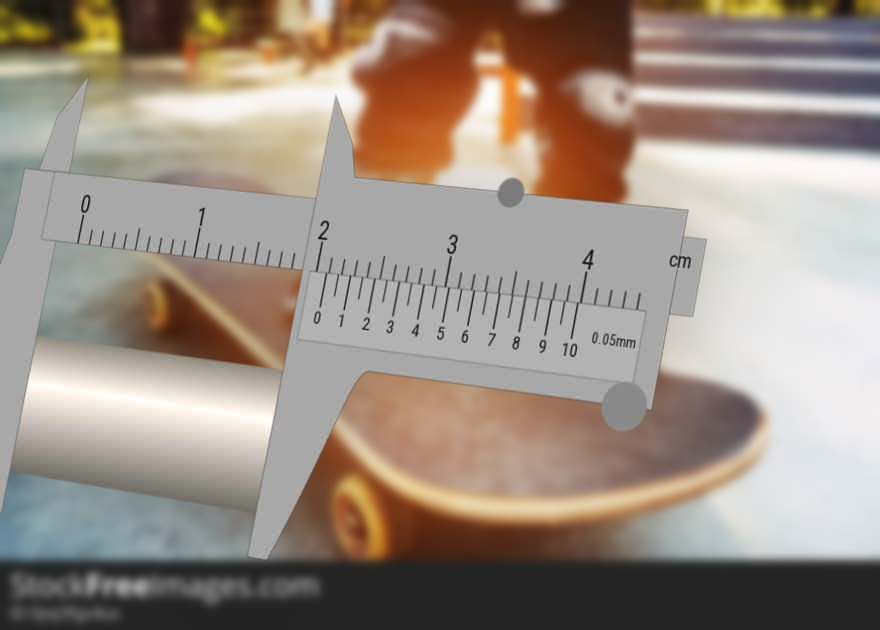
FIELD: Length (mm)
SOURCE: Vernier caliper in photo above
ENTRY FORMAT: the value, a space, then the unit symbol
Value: 20.8 mm
